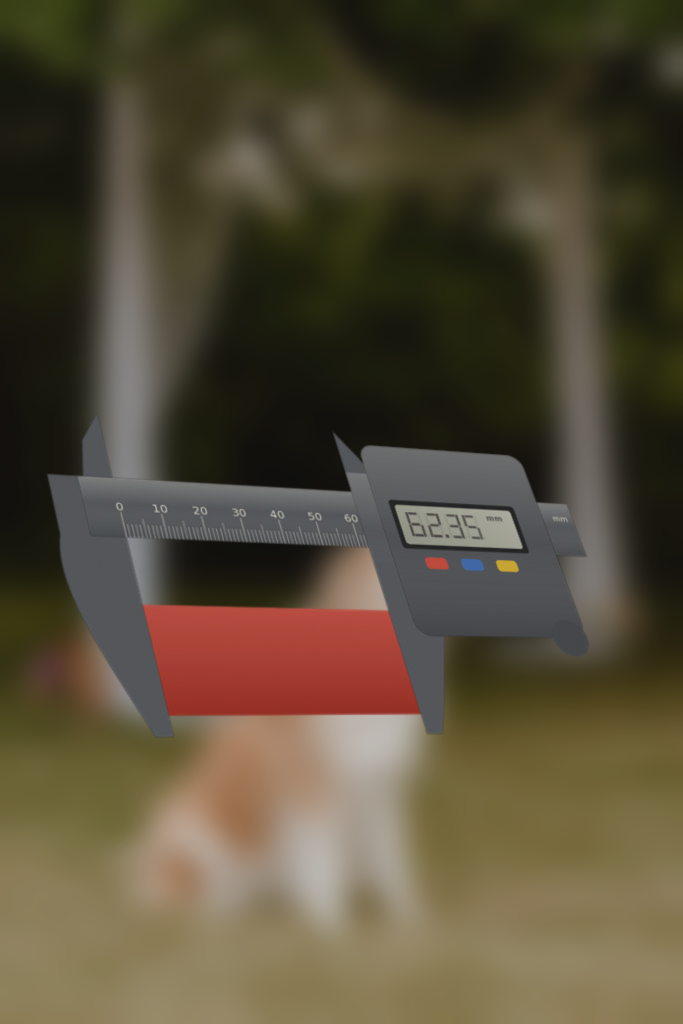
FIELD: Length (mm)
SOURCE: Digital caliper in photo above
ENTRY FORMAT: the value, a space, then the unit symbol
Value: 62.35 mm
